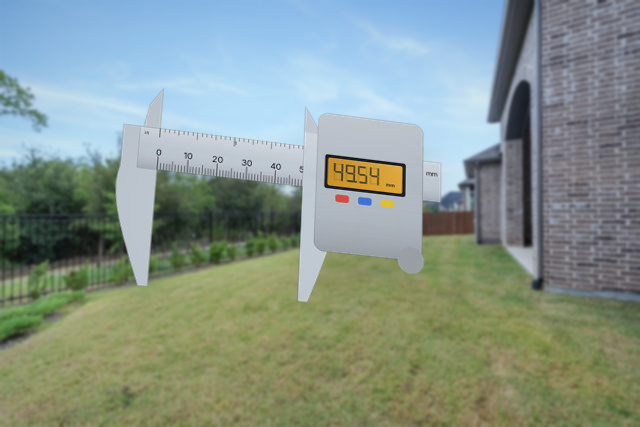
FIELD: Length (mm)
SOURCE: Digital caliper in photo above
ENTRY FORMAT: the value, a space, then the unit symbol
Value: 49.54 mm
